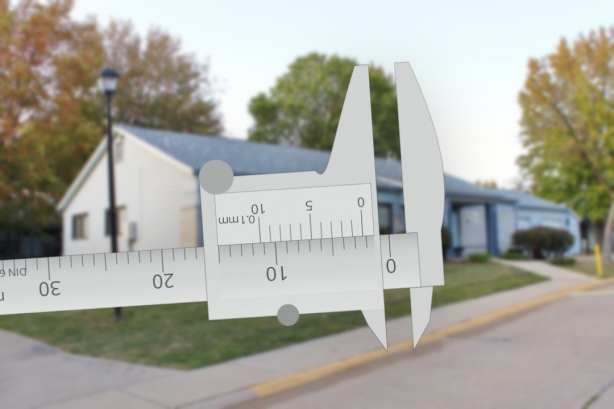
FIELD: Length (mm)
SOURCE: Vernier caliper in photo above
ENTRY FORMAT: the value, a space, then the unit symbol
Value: 2.3 mm
